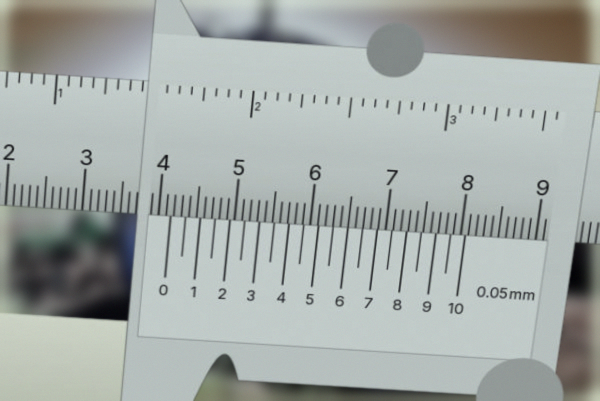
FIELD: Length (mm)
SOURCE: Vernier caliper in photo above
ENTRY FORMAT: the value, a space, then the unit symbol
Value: 41.6 mm
